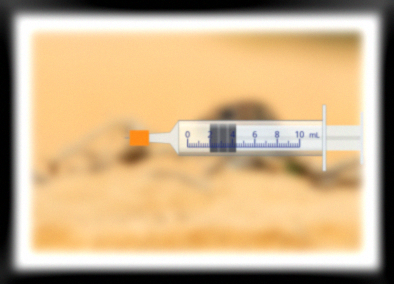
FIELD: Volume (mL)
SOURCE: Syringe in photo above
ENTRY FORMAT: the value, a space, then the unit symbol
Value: 2 mL
